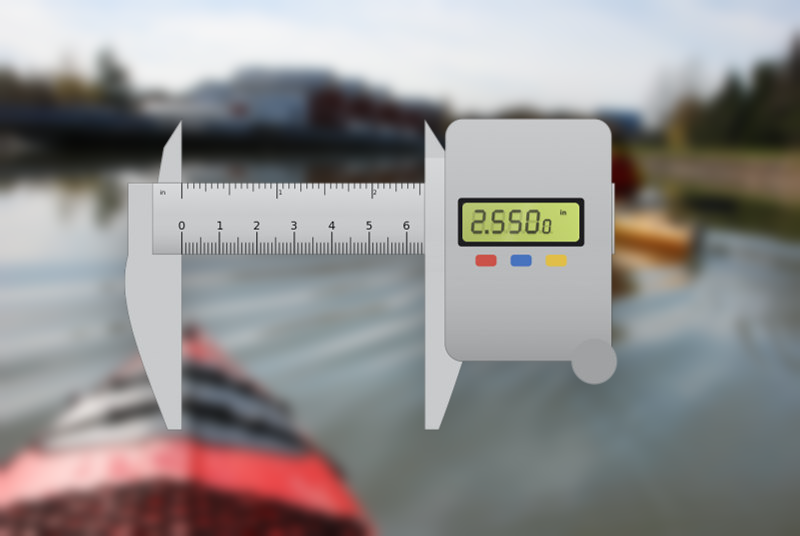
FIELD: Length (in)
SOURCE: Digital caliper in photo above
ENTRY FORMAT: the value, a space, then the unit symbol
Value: 2.5500 in
